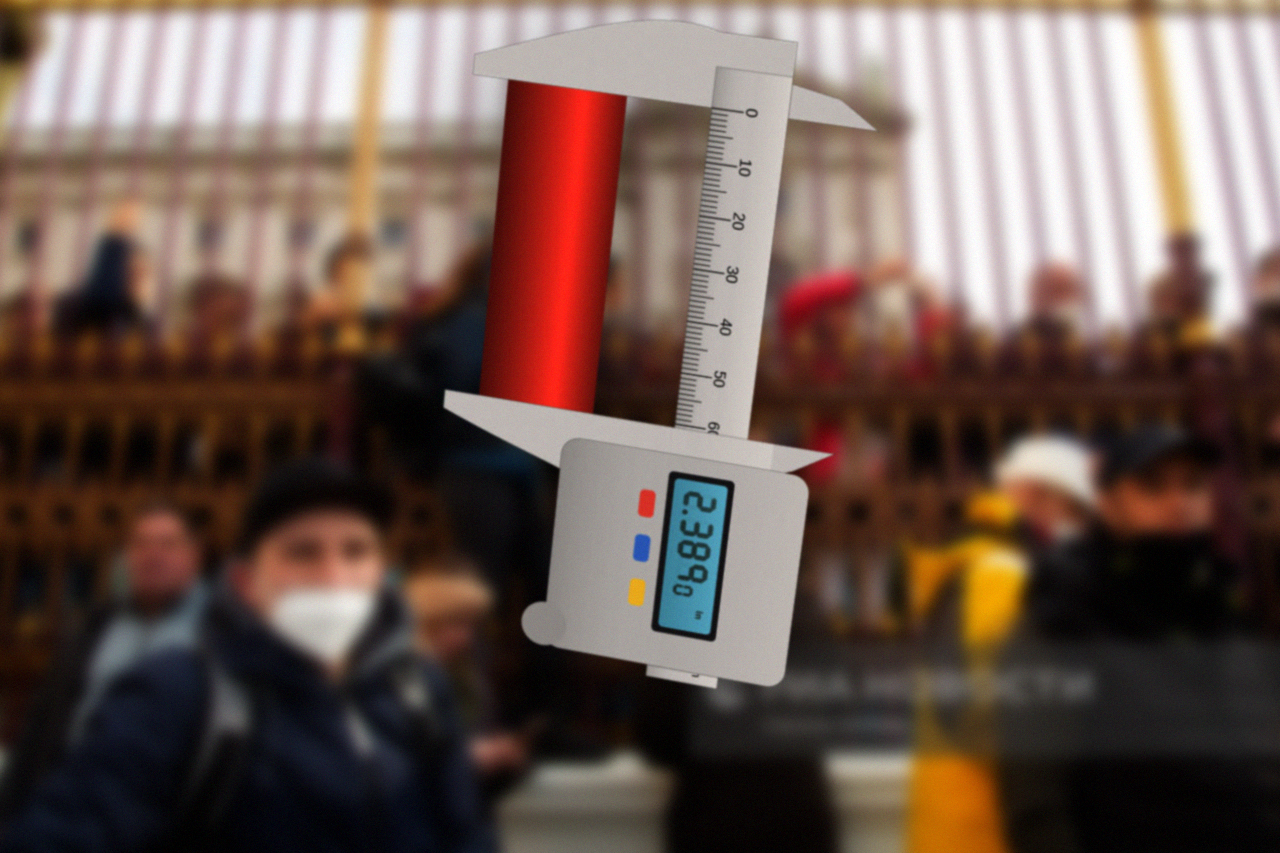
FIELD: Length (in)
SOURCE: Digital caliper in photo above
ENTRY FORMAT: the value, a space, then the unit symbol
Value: 2.3890 in
